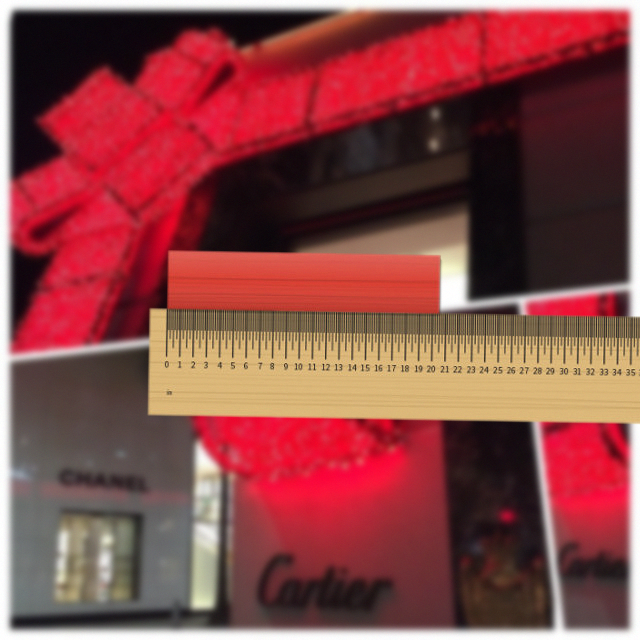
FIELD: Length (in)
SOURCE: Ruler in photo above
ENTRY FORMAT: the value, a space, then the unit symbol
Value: 20.5 in
